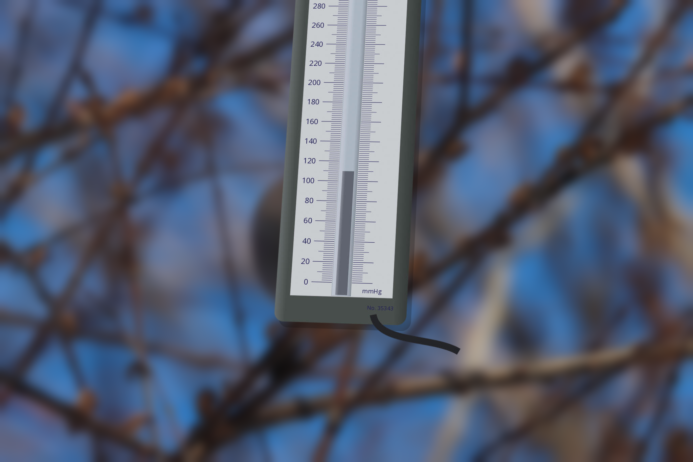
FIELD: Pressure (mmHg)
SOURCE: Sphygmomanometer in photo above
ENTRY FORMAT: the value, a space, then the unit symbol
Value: 110 mmHg
